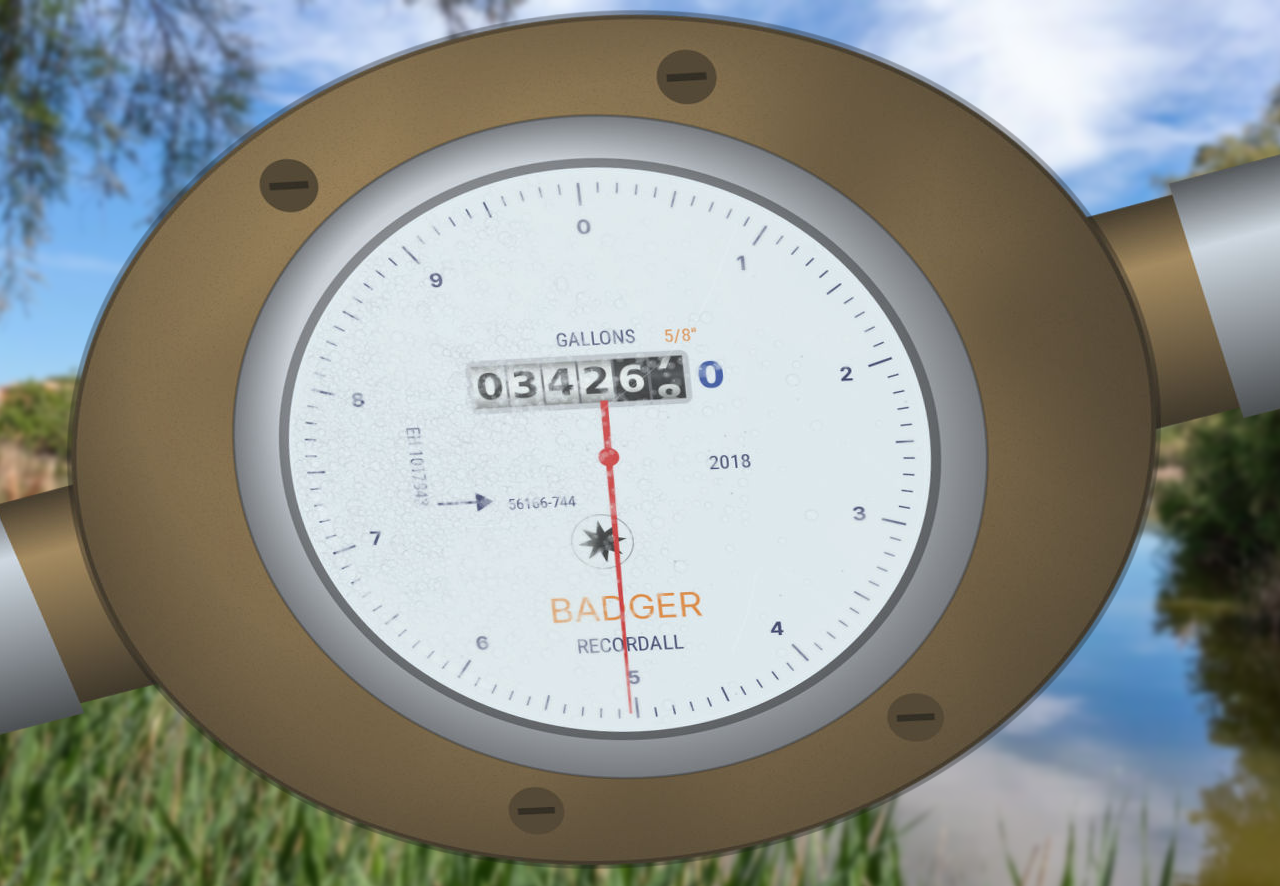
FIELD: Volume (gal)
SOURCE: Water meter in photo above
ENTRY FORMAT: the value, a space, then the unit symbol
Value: 342675.0 gal
